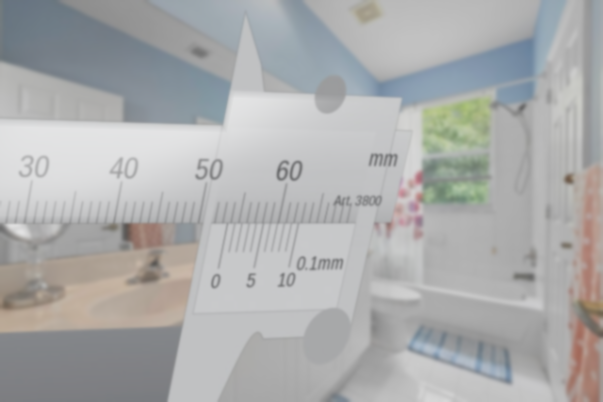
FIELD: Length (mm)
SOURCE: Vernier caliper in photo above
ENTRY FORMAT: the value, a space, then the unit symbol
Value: 53.6 mm
